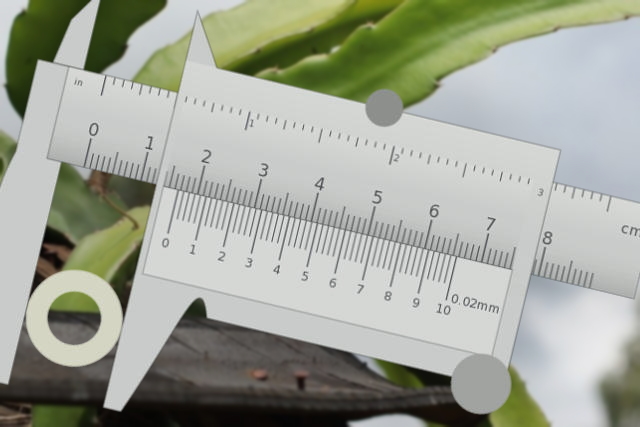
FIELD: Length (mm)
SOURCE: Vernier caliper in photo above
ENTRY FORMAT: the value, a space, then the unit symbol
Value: 16.6 mm
